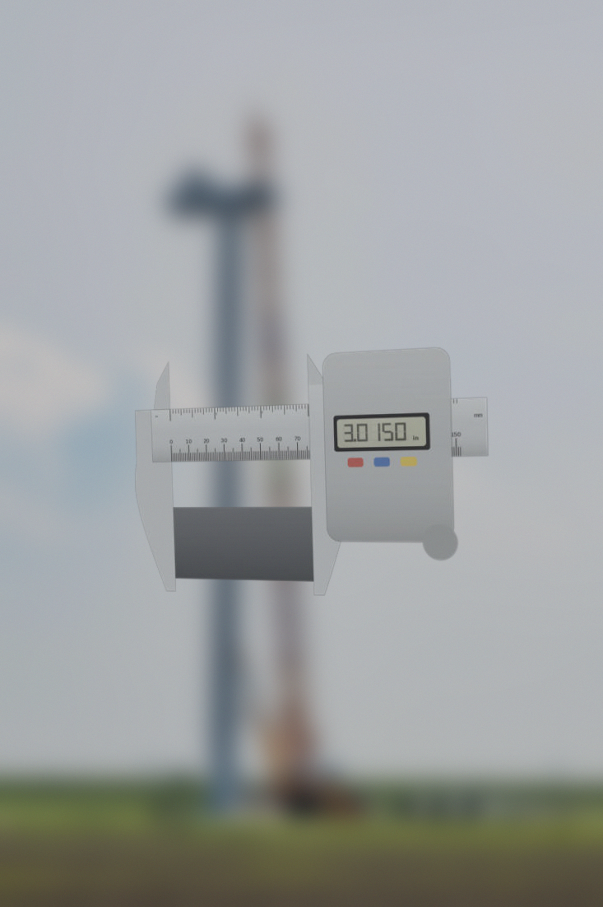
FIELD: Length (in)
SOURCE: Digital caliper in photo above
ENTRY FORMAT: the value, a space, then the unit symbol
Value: 3.0150 in
